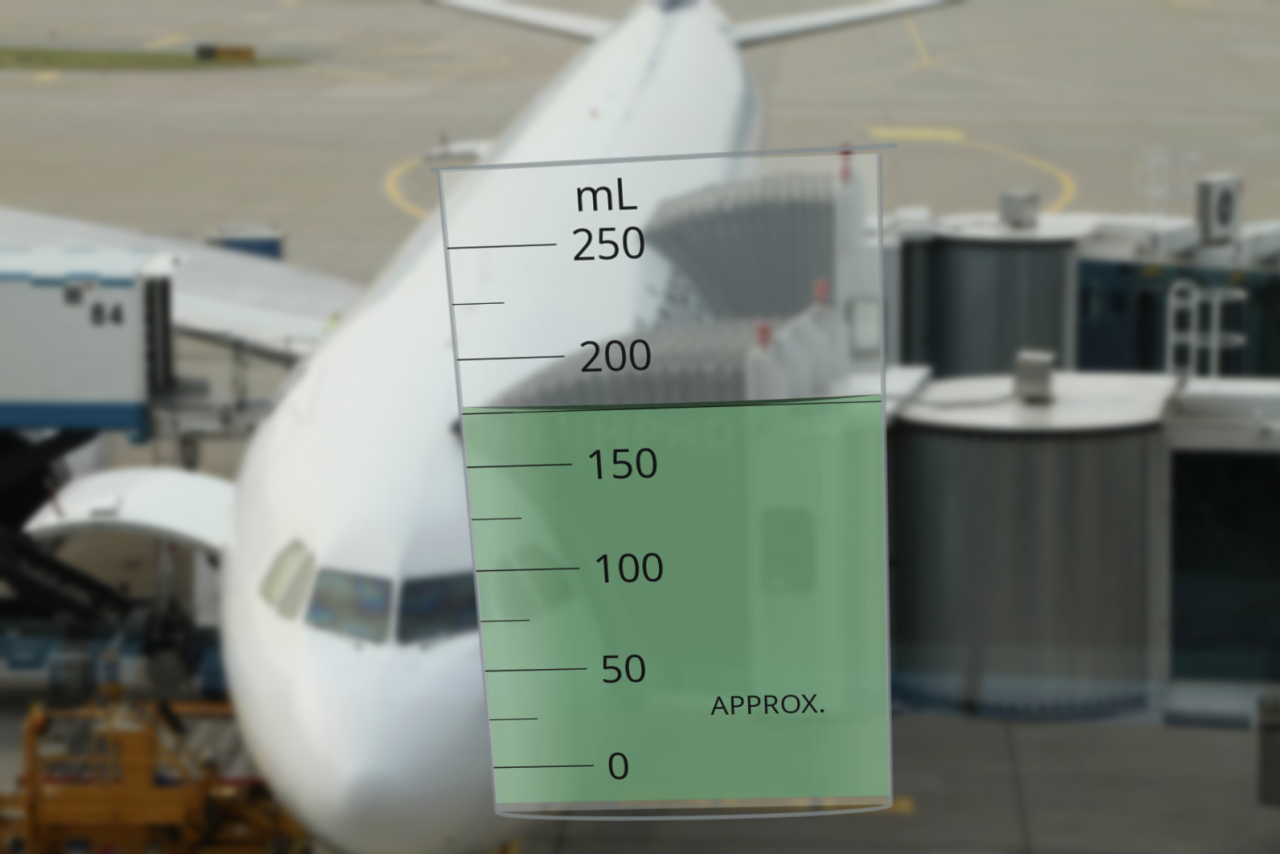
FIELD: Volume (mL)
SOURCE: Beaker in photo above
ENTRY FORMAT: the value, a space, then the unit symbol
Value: 175 mL
